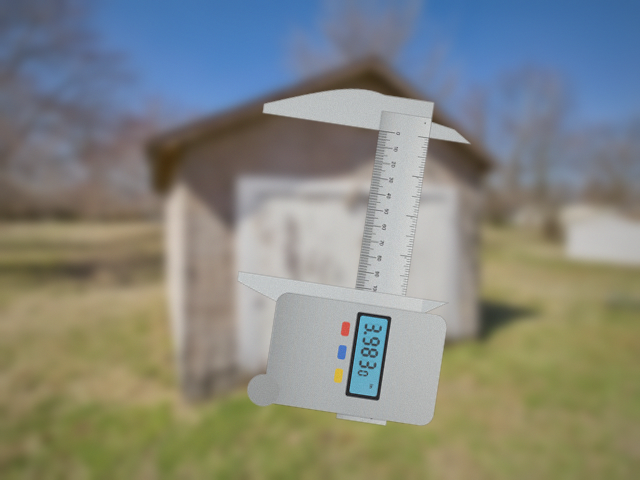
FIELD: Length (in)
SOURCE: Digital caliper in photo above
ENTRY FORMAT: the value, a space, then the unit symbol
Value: 3.9830 in
